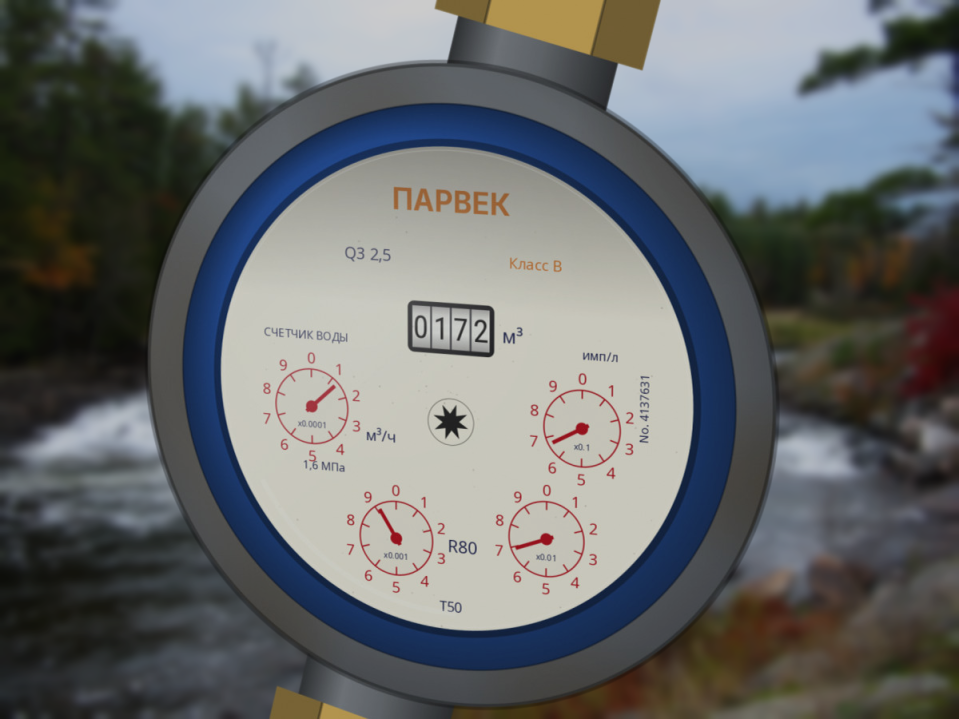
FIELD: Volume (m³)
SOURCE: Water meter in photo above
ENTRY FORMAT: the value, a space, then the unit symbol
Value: 172.6691 m³
